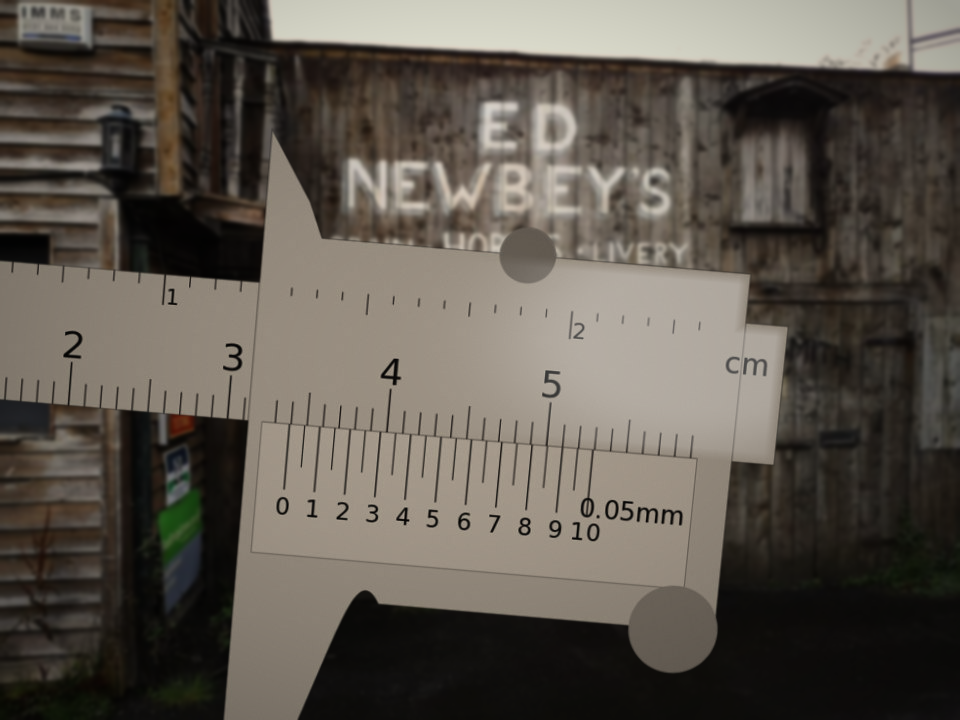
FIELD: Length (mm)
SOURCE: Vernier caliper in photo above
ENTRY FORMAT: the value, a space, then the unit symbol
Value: 33.9 mm
